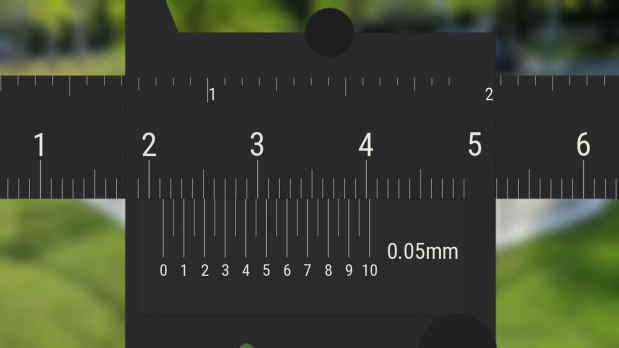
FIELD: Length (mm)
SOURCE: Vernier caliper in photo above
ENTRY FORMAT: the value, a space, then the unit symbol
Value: 21.3 mm
